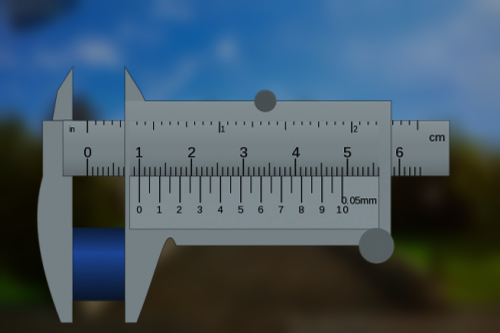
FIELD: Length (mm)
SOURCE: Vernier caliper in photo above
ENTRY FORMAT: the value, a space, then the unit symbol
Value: 10.0 mm
